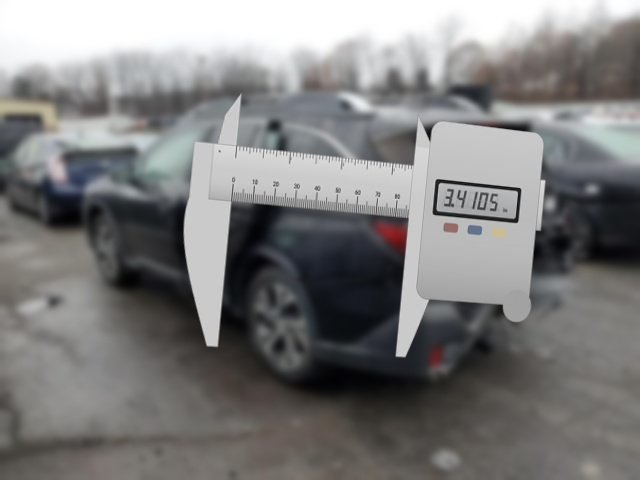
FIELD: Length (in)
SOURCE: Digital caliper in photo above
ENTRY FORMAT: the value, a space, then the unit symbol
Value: 3.4105 in
